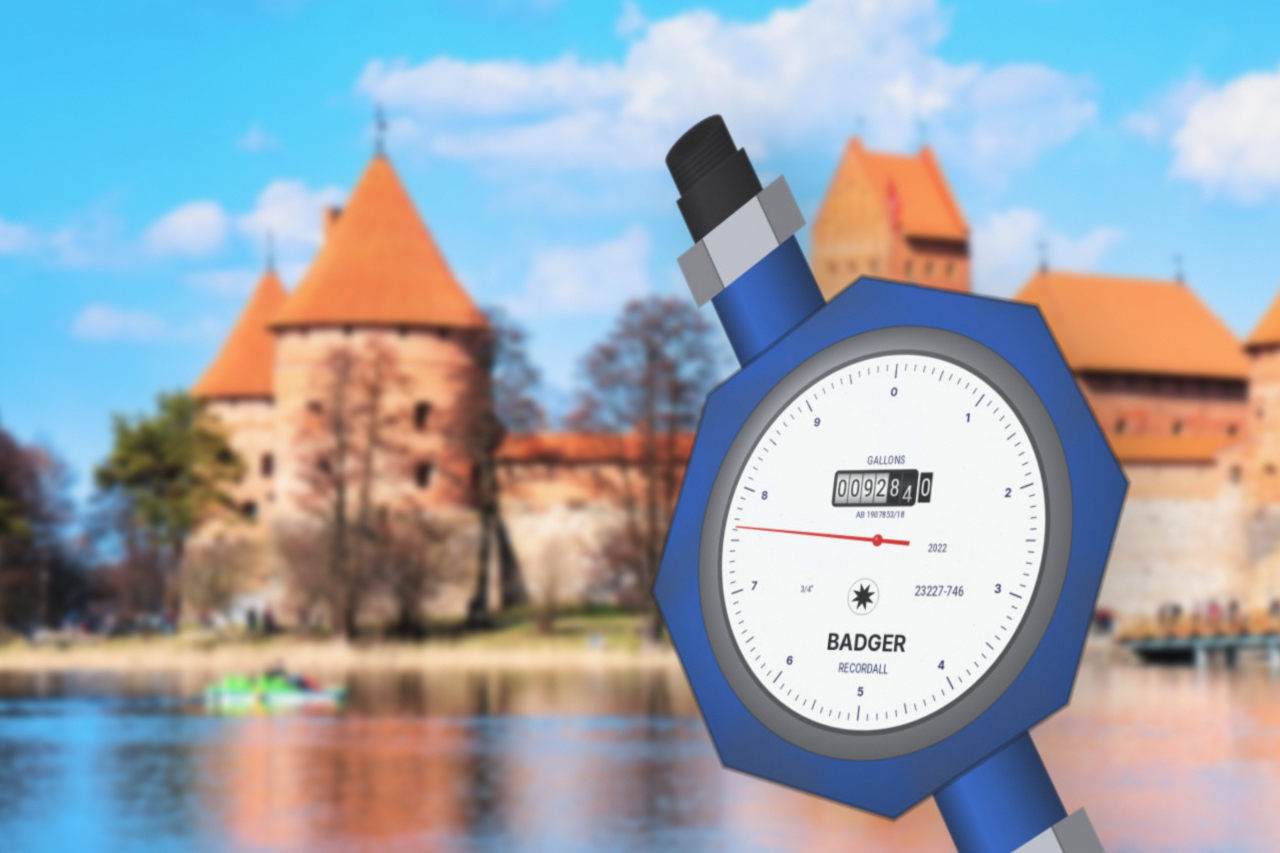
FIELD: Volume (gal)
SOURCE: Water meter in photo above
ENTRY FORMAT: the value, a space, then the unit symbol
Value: 92837.6 gal
